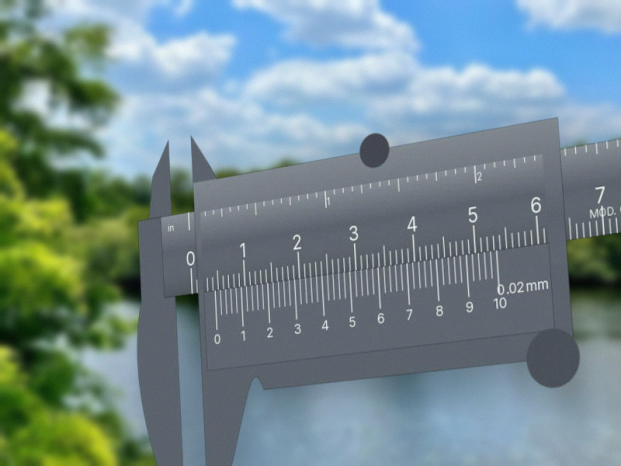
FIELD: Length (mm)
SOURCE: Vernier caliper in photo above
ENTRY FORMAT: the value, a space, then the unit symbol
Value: 4.4 mm
